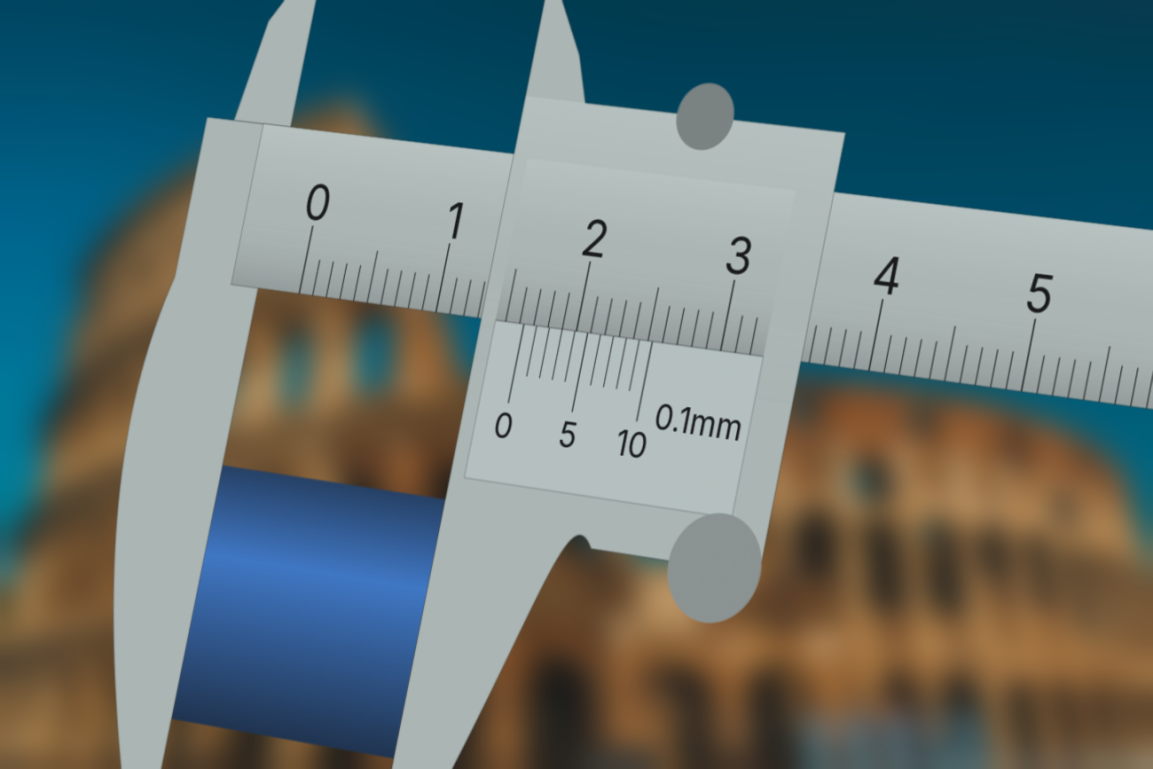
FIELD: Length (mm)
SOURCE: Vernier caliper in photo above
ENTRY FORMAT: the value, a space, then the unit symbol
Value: 16.3 mm
